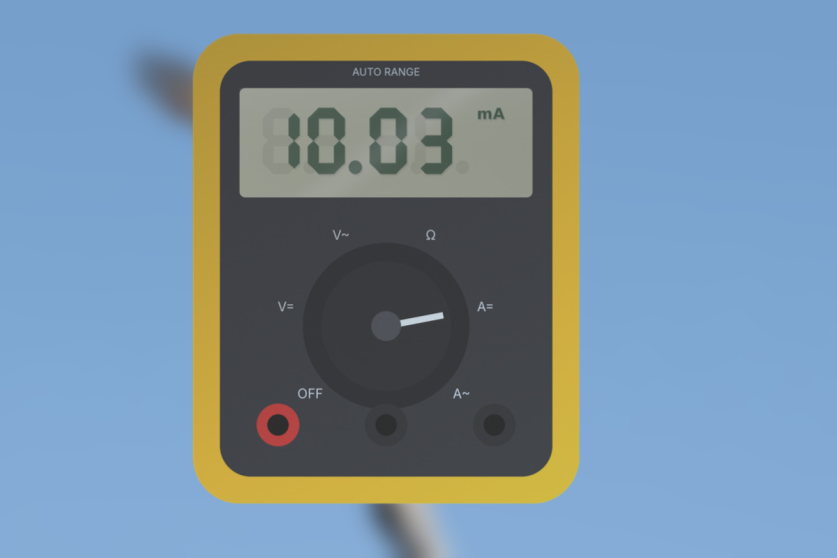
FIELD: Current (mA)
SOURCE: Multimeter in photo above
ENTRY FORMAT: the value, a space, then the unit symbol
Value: 10.03 mA
